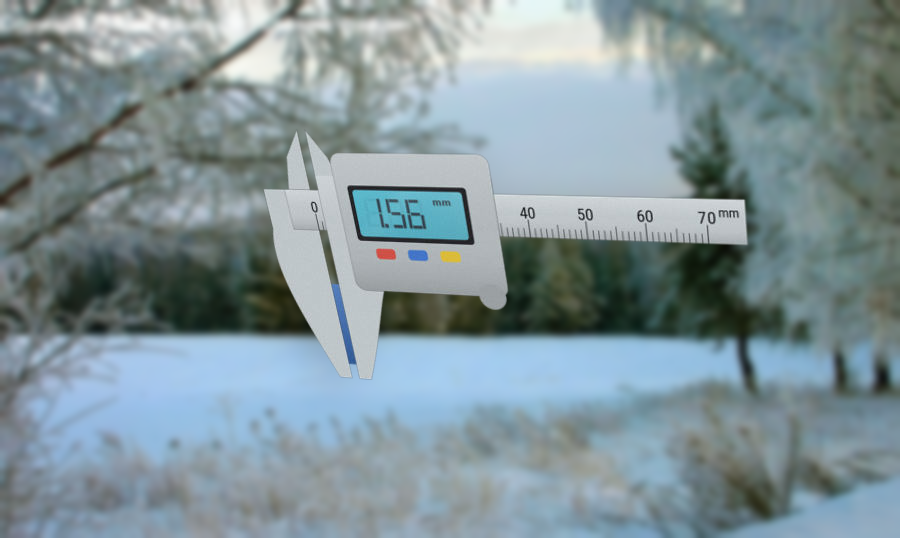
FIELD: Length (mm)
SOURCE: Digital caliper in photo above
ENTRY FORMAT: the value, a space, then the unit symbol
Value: 1.56 mm
